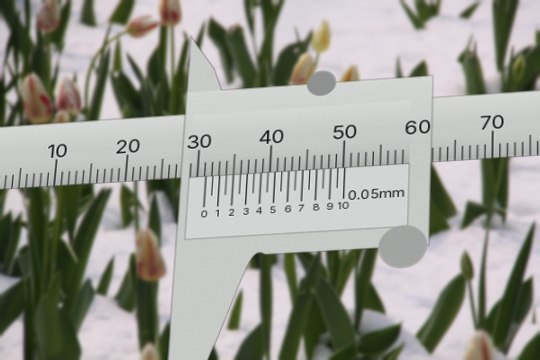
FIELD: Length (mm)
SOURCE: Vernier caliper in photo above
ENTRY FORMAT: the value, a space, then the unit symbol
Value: 31.2 mm
